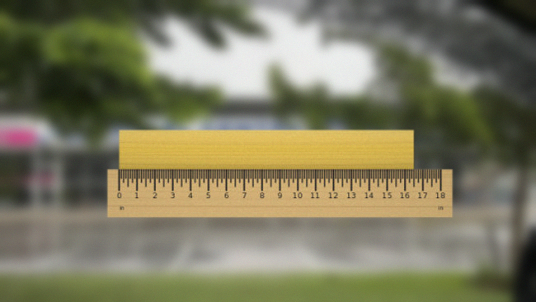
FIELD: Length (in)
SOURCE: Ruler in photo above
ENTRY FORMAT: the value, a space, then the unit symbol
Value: 16.5 in
